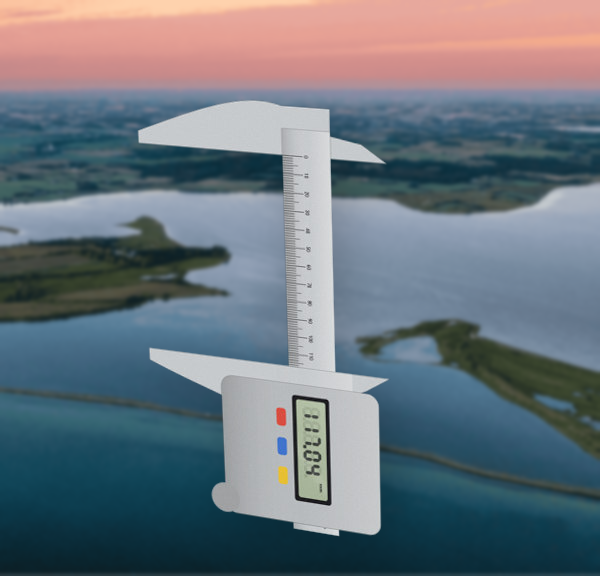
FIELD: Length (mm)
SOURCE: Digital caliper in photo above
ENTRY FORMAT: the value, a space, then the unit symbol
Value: 117.04 mm
